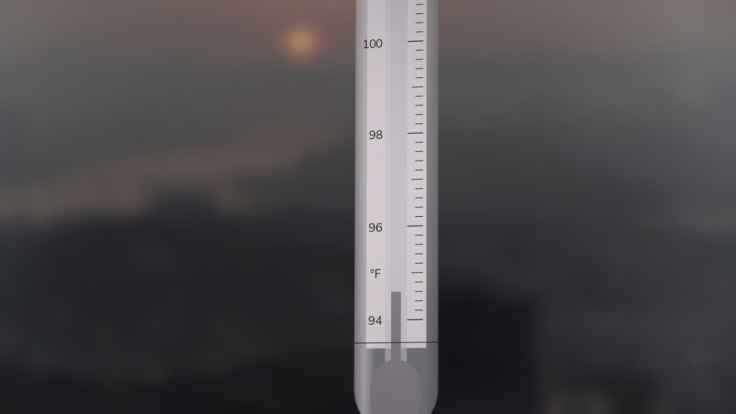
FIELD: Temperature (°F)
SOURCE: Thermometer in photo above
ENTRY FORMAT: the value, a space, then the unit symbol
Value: 94.6 °F
